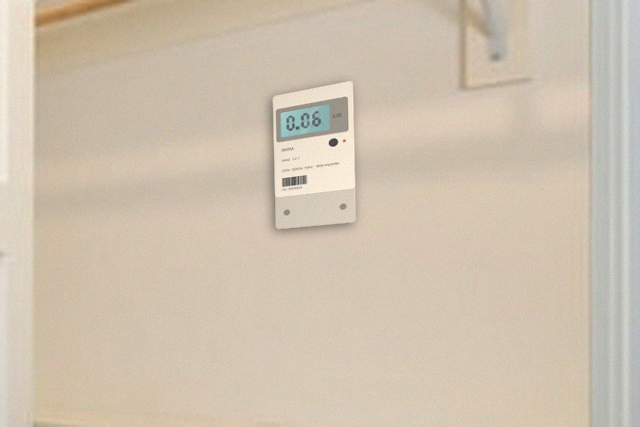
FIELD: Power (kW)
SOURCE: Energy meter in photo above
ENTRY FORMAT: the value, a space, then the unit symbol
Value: 0.06 kW
